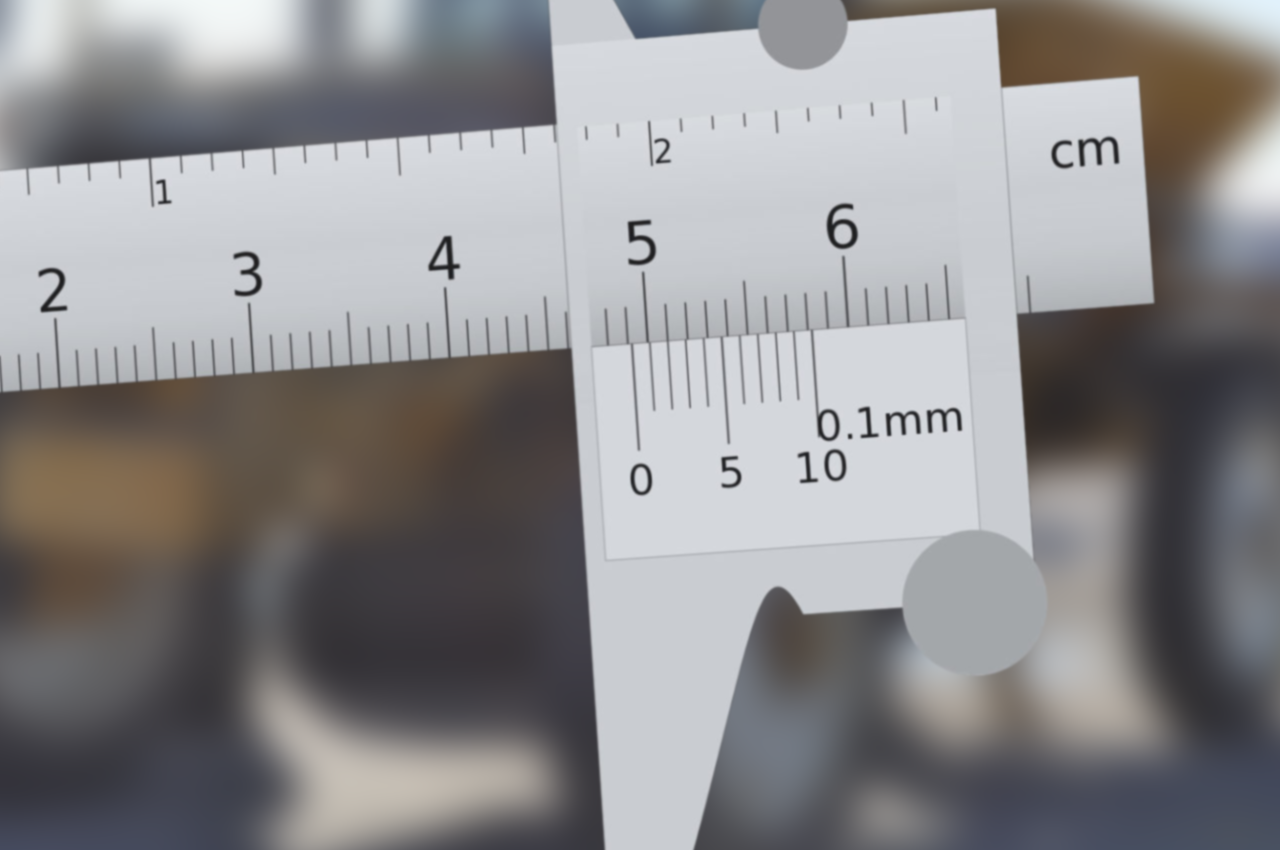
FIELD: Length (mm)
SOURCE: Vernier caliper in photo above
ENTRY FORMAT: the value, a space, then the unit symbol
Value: 49.2 mm
